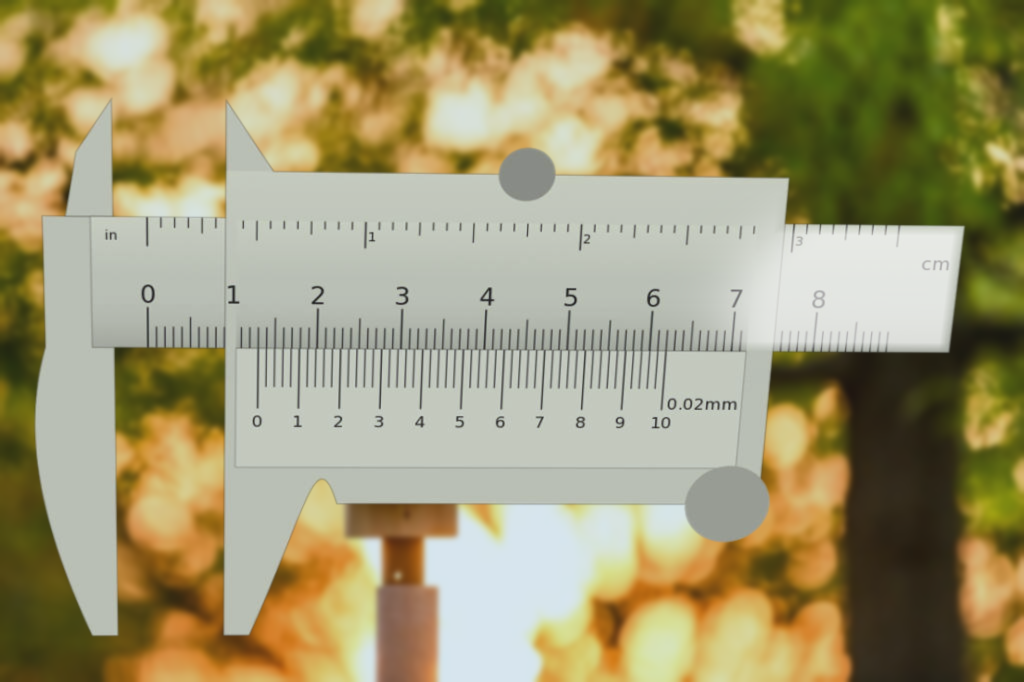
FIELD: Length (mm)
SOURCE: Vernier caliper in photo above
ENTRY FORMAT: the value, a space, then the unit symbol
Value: 13.0 mm
